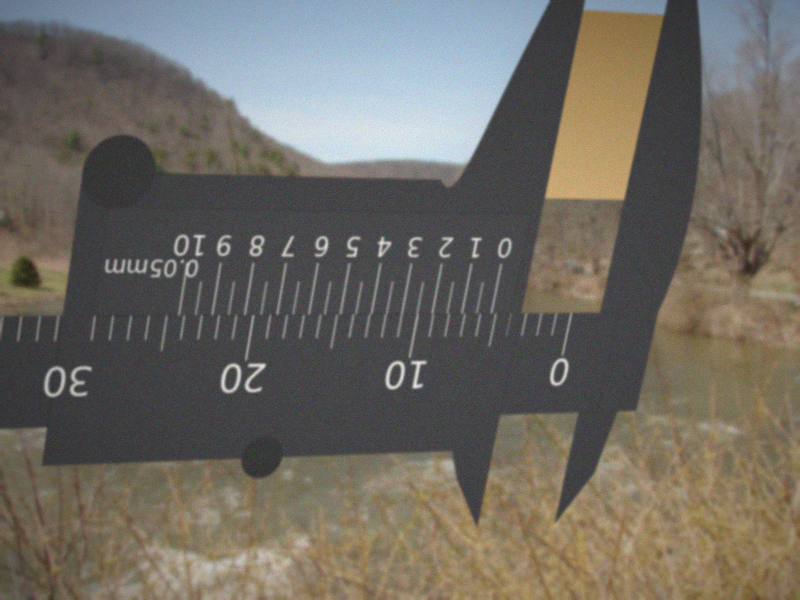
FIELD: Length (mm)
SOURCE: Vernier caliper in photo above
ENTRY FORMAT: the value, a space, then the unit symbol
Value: 5.3 mm
